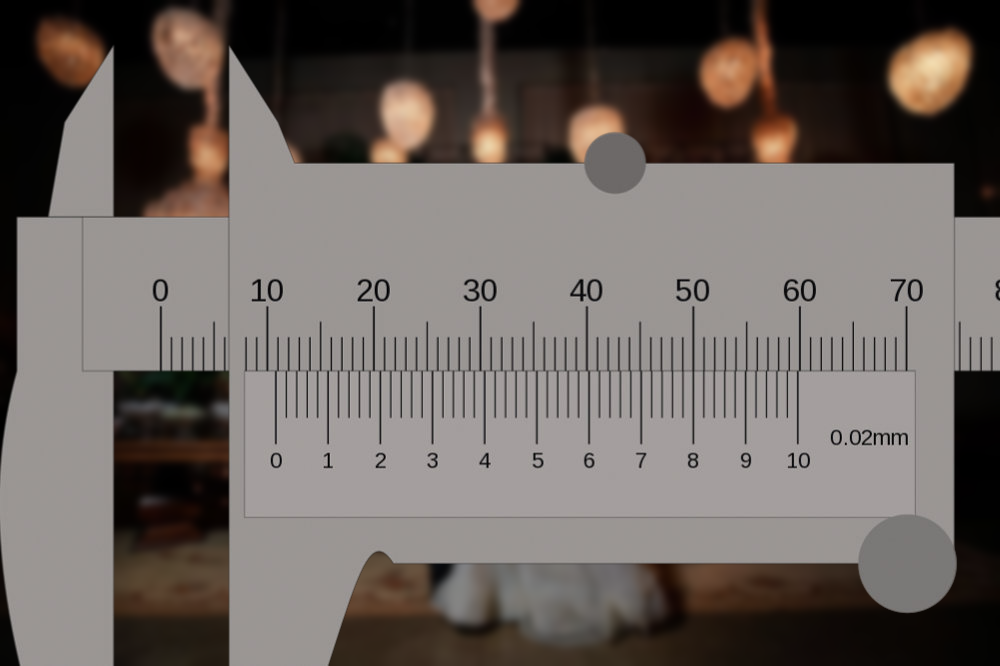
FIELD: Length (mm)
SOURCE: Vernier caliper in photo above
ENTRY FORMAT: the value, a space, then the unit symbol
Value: 10.8 mm
